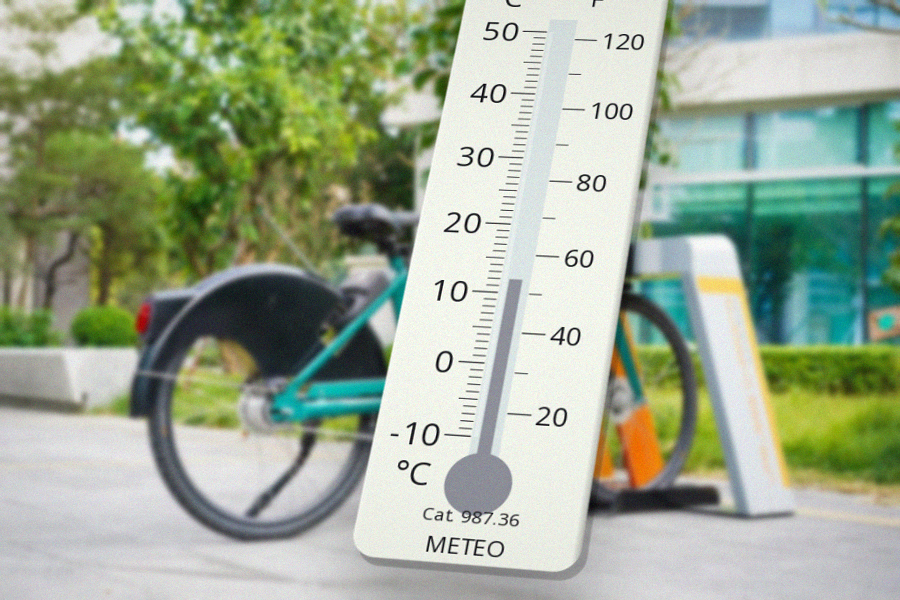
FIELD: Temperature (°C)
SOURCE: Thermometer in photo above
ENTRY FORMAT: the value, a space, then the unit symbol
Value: 12 °C
